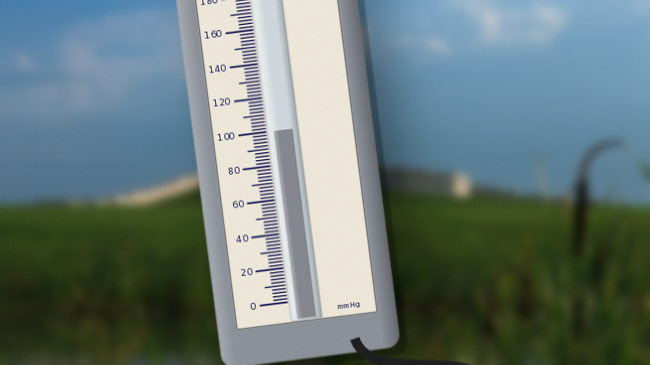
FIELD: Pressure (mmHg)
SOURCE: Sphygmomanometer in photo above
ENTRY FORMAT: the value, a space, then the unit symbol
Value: 100 mmHg
